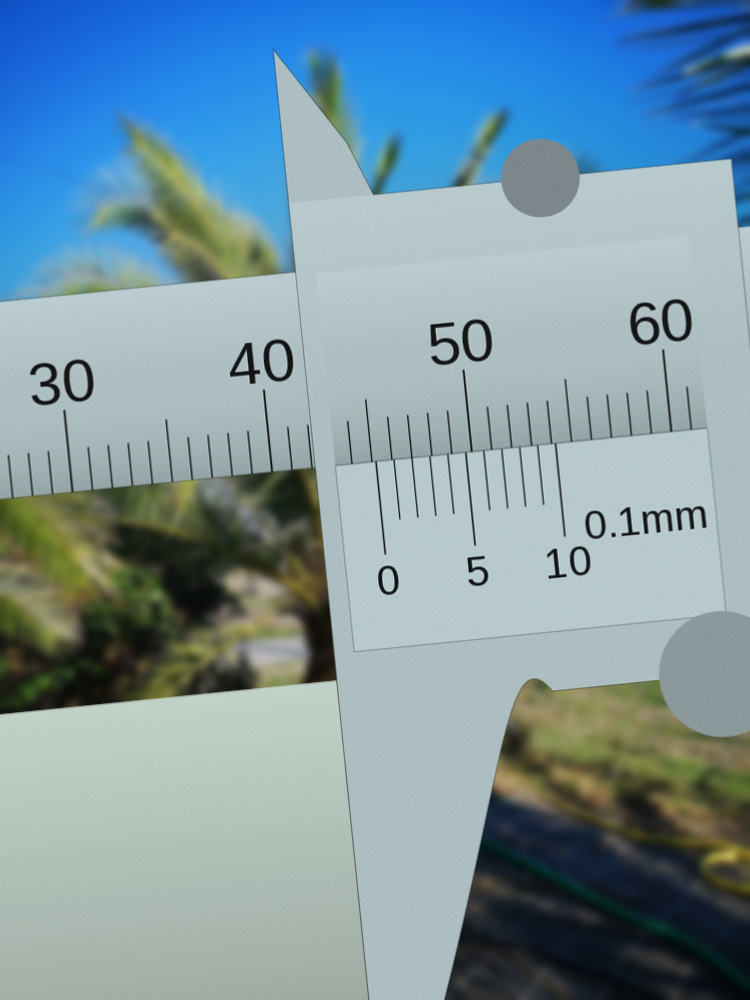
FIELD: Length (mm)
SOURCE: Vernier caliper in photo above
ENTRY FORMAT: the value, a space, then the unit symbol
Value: 45.2 mm
